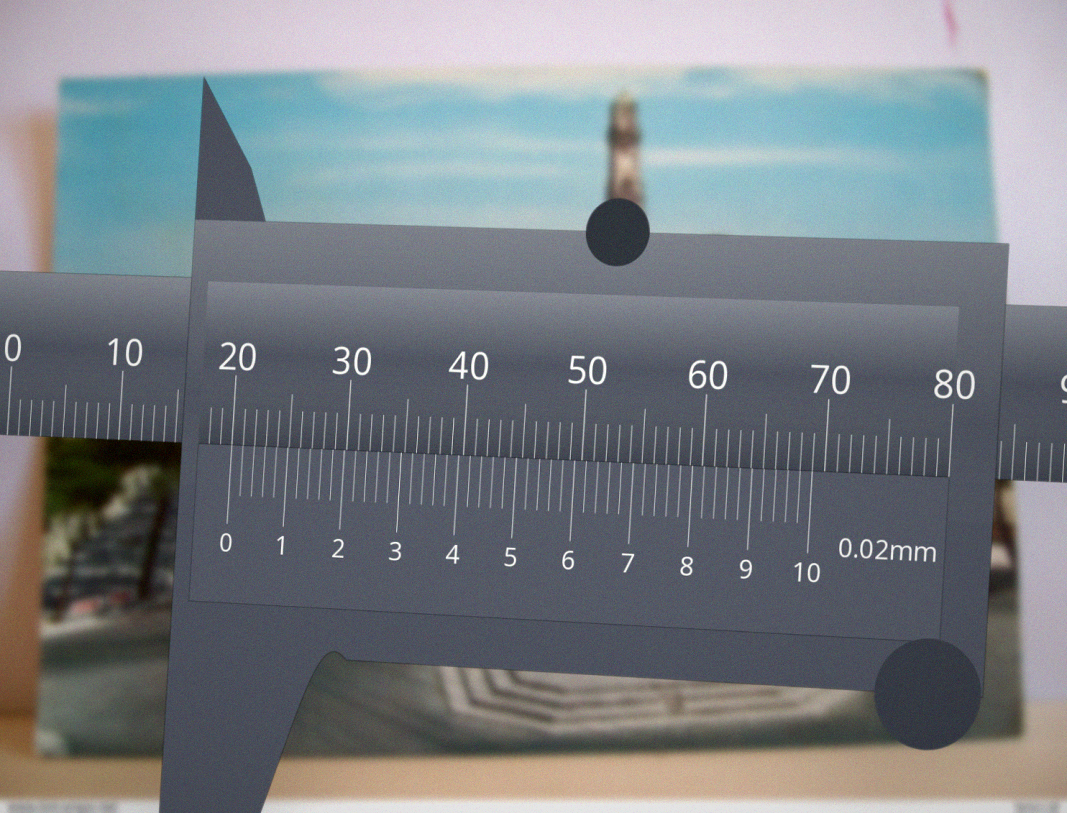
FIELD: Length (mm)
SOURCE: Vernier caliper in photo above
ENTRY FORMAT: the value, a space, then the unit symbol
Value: 20.0 mm
